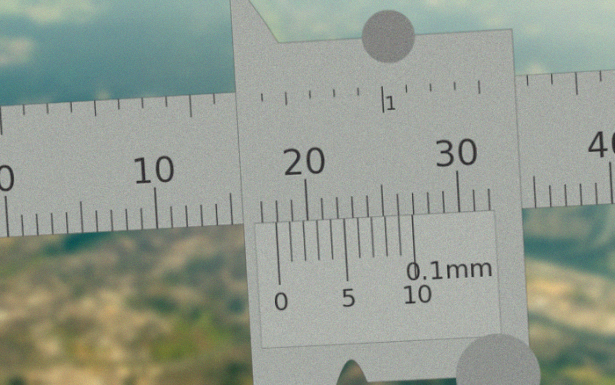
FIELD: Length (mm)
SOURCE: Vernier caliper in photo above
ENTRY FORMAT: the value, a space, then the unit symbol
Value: 17.9 mm
